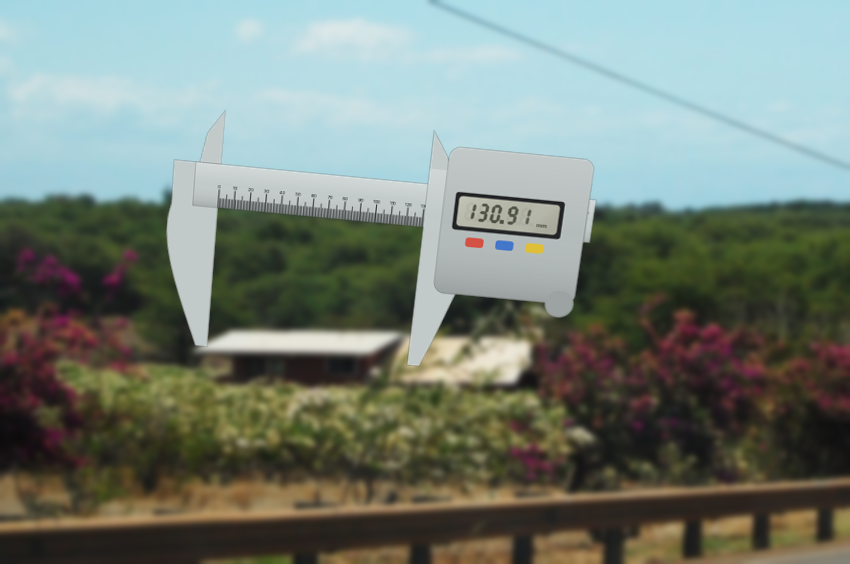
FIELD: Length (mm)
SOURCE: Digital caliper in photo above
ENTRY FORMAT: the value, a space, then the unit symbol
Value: 130.91 mm
